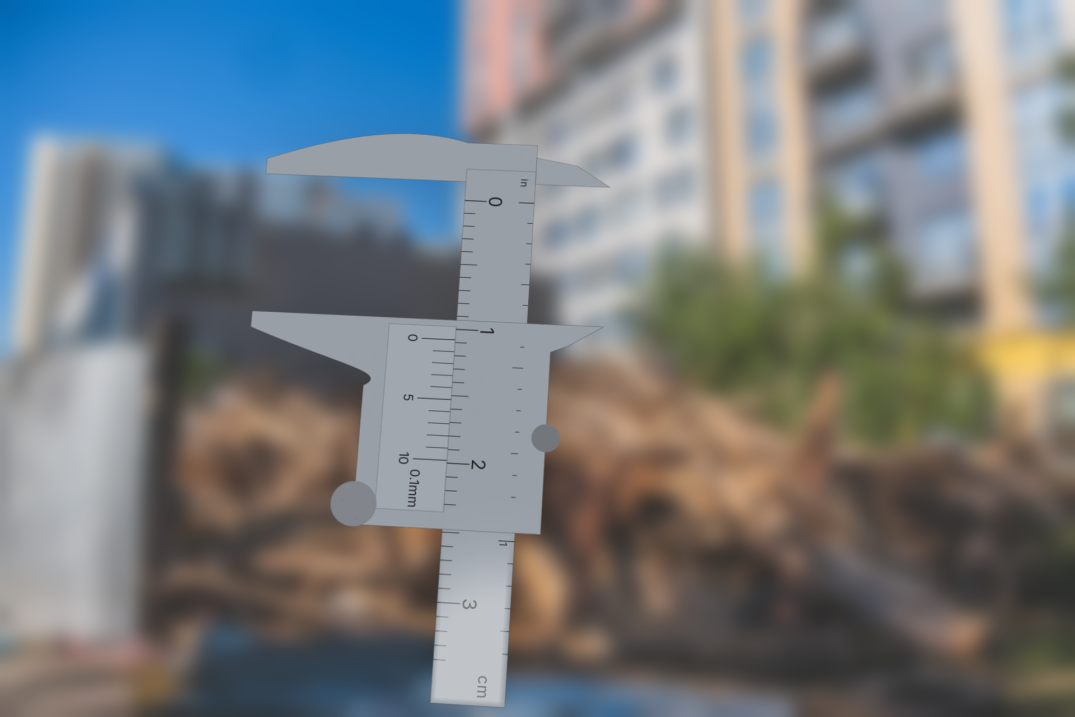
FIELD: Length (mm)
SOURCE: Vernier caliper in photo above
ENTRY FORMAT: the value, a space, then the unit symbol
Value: 10.8 mm
